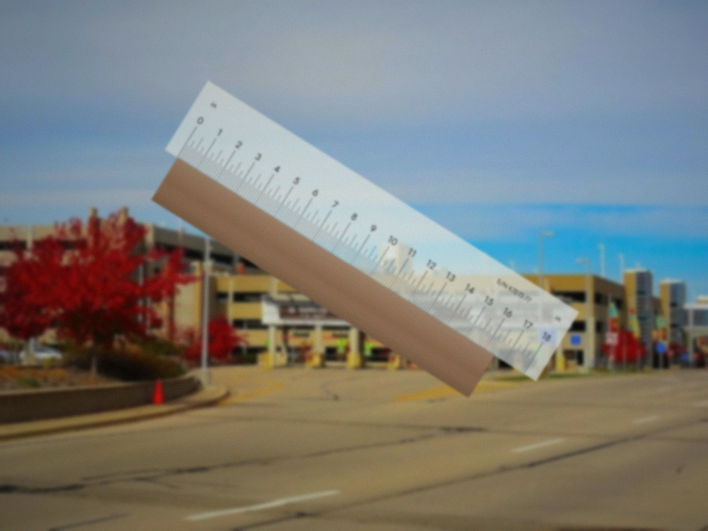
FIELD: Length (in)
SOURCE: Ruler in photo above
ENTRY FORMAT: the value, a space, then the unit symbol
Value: 16.5 in
